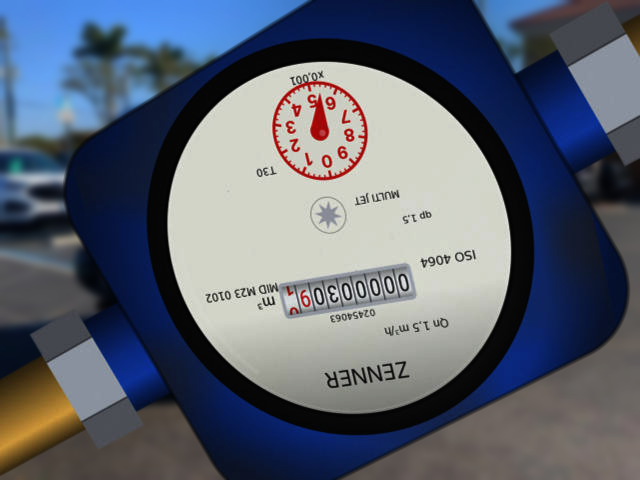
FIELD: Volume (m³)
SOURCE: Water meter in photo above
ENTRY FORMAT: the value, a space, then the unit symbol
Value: 30.905 m³
